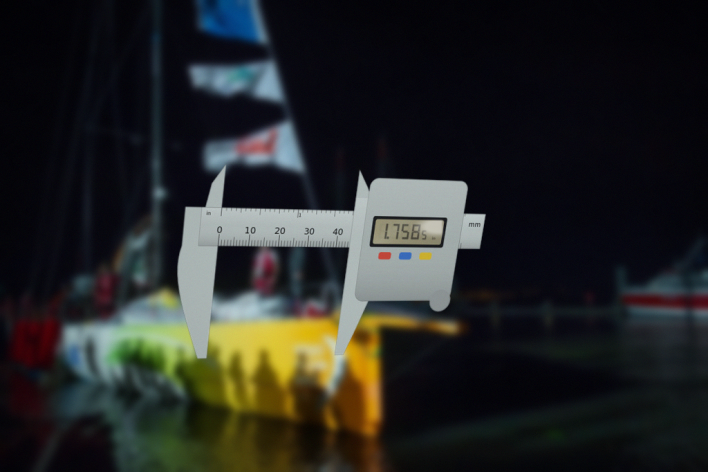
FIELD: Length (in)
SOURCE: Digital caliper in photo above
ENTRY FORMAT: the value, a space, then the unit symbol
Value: 1.7585 in
